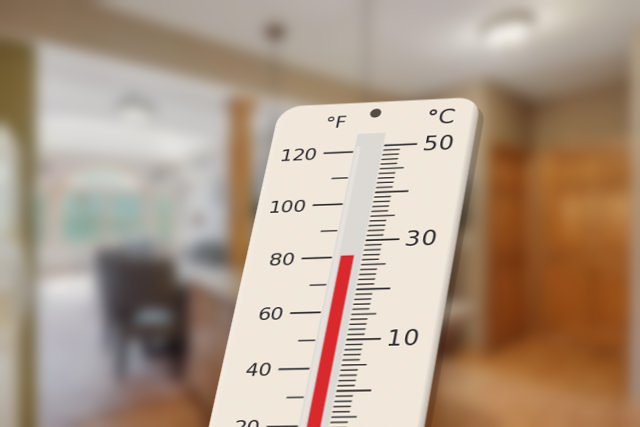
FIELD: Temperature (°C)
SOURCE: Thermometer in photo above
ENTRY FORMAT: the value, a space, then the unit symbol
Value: 27 °C
